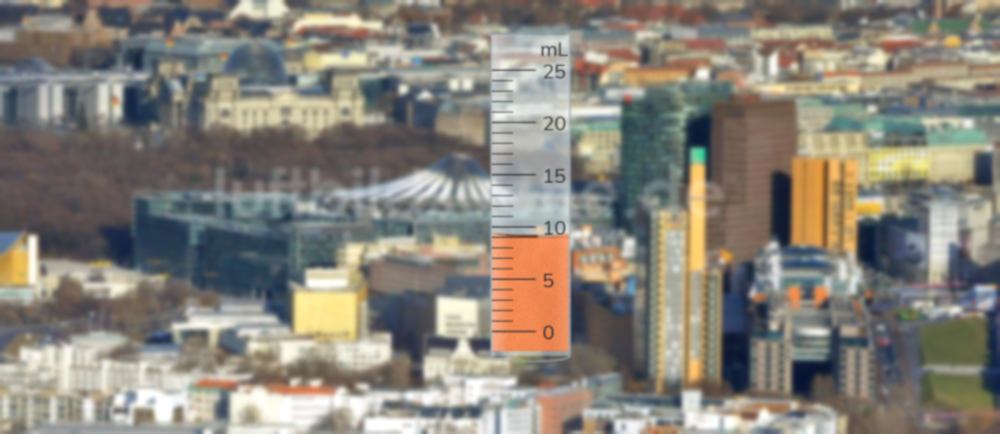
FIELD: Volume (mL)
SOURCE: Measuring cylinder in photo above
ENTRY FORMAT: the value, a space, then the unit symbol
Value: 9 mL
